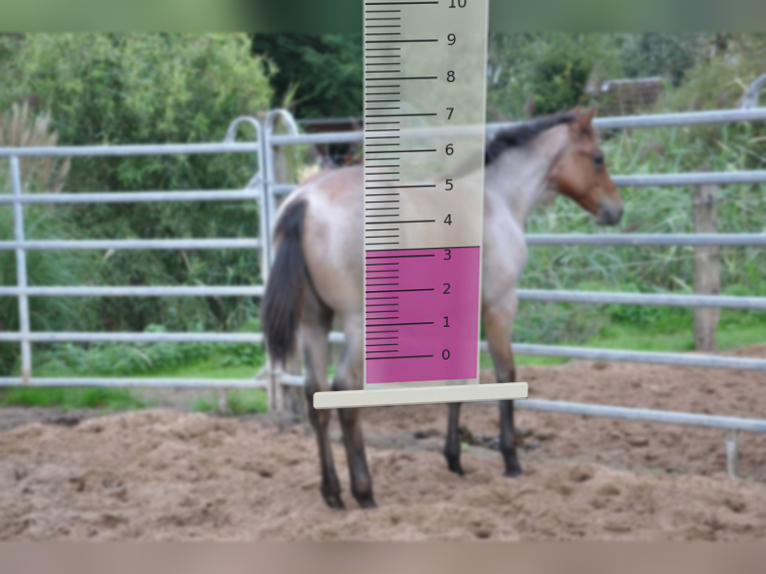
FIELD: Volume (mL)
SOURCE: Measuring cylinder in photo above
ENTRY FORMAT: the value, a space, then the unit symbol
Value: 3.2 mL
